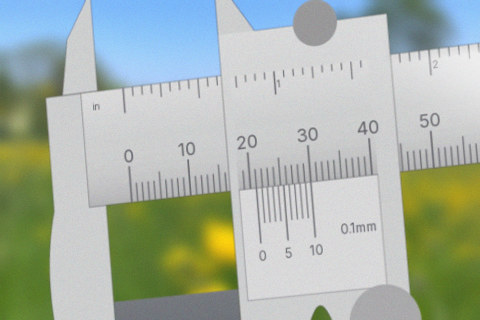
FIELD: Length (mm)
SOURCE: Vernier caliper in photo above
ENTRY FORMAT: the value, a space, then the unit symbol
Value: 21.0 mm
